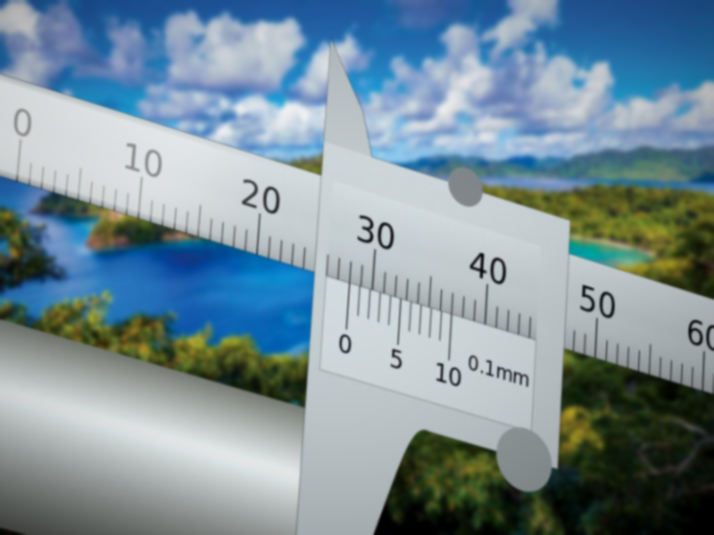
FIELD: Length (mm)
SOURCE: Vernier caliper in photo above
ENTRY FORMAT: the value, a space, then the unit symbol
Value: 28.0 mm
